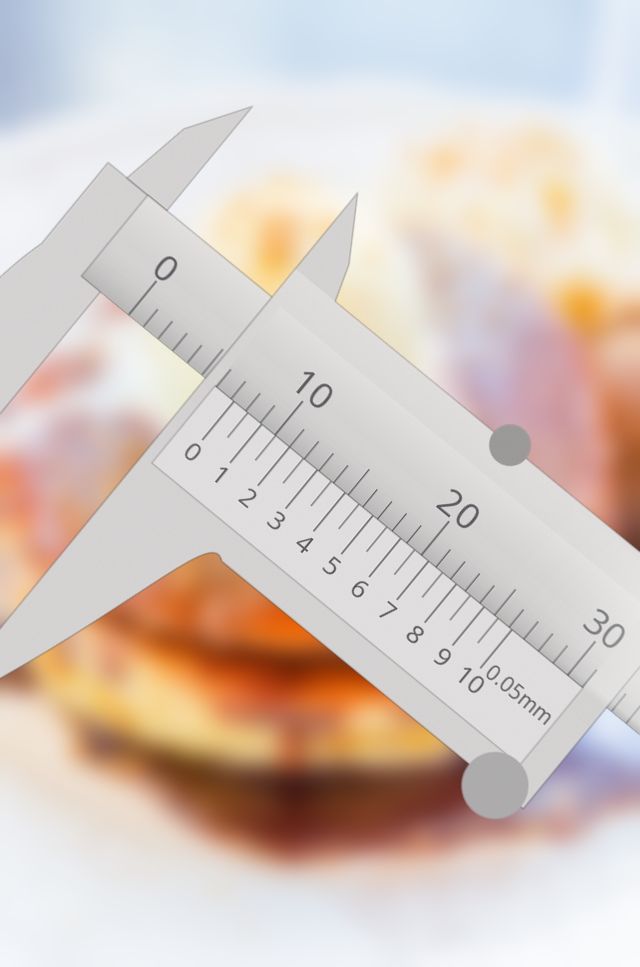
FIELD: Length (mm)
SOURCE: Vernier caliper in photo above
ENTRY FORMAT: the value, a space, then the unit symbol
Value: 7.2 mm
